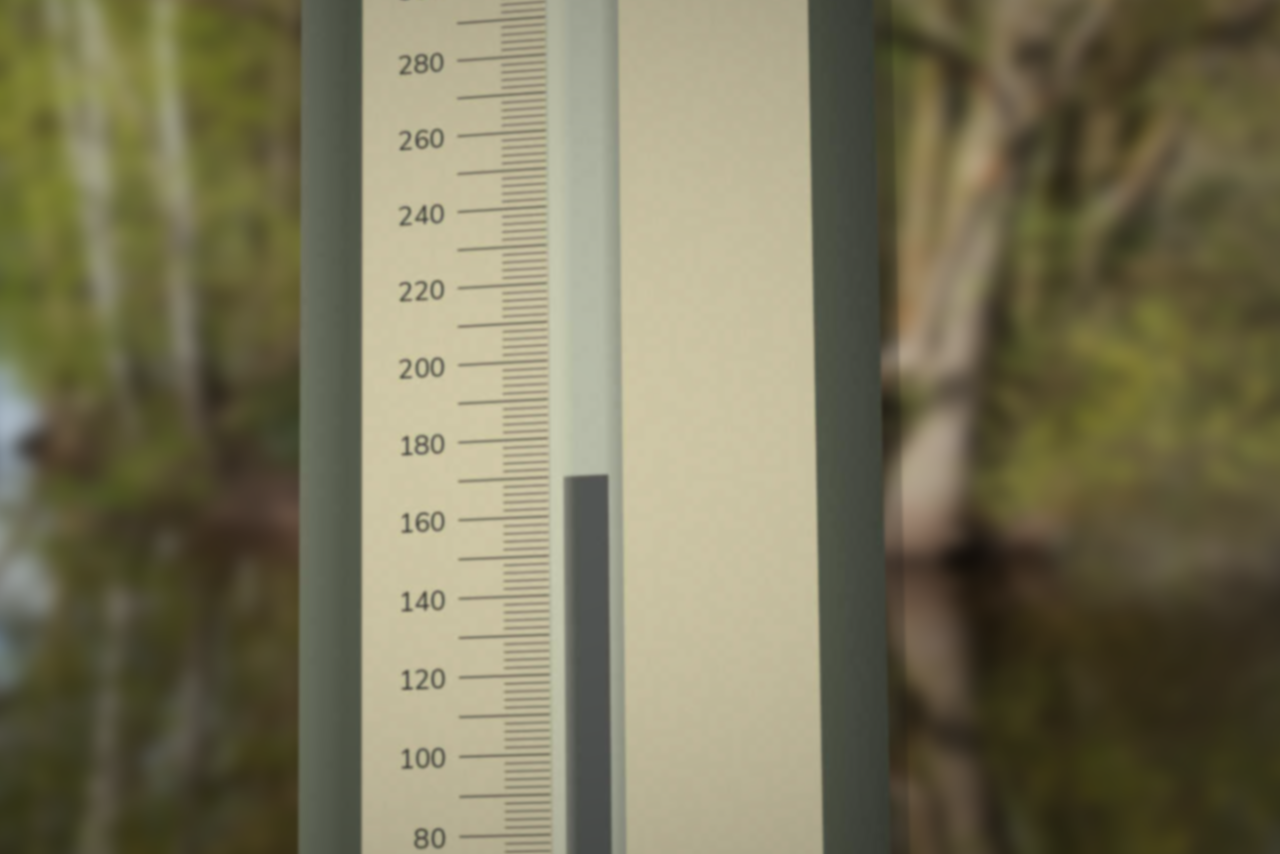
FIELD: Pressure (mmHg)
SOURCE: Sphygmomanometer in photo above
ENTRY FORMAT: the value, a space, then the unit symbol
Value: 170 mmHg
